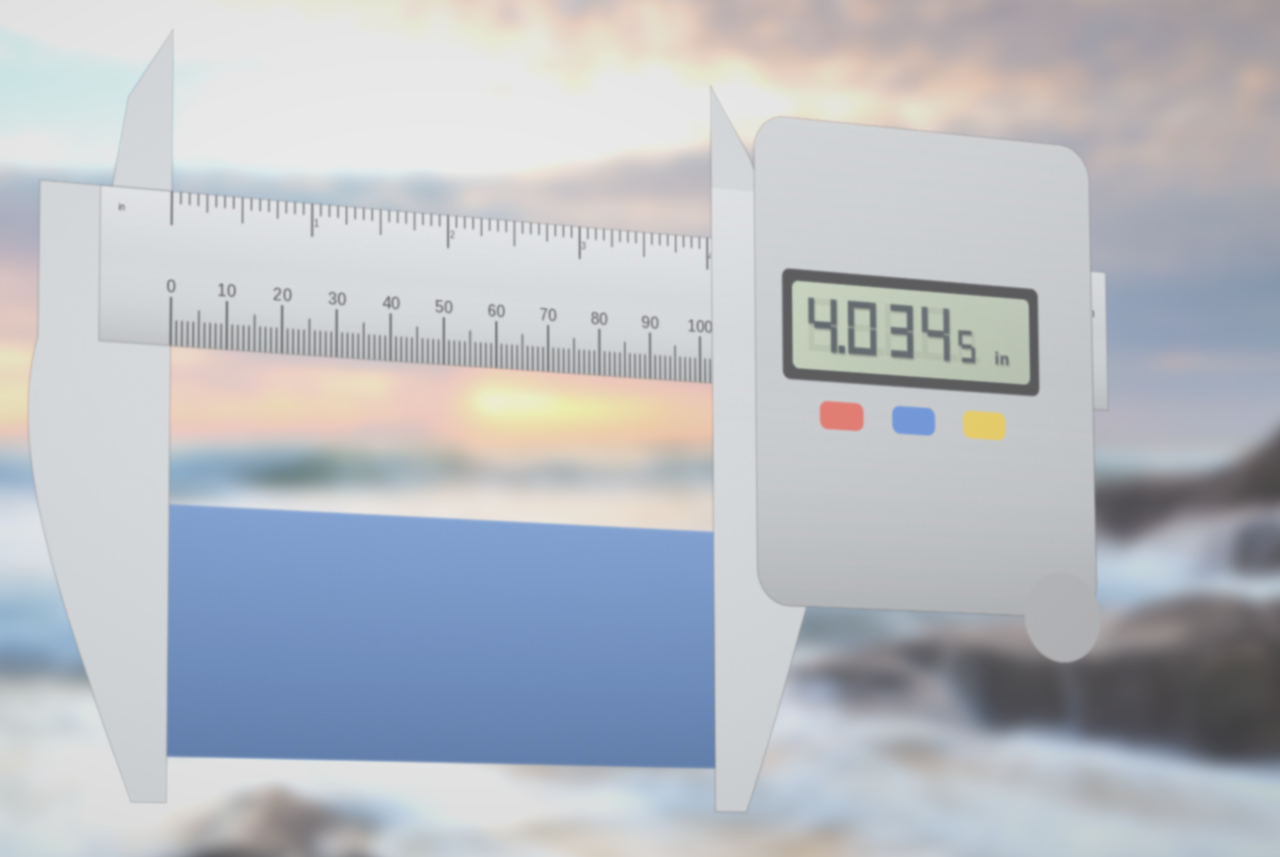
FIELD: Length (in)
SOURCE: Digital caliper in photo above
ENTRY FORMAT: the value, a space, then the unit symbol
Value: 4.0345 in
